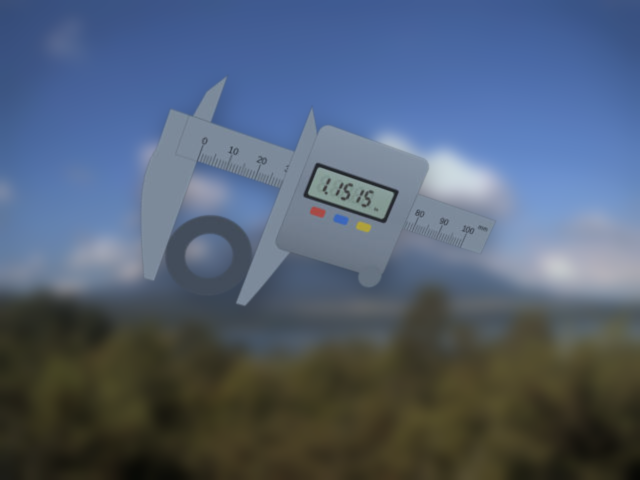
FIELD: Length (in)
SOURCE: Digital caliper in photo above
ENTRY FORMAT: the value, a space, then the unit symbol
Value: 1.1515 in
